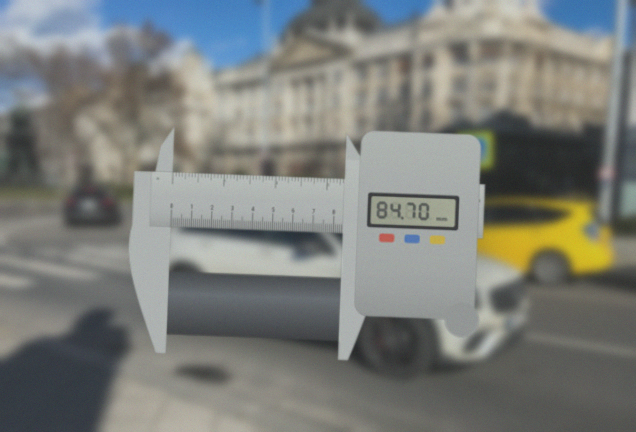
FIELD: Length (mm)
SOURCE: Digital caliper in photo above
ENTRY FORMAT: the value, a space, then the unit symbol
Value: 84.70 mm
